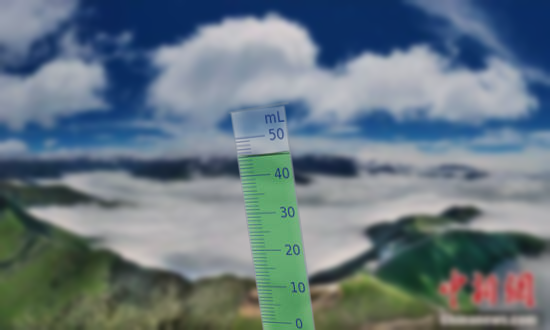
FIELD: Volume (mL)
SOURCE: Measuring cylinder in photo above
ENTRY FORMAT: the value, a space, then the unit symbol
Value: 45 mL
